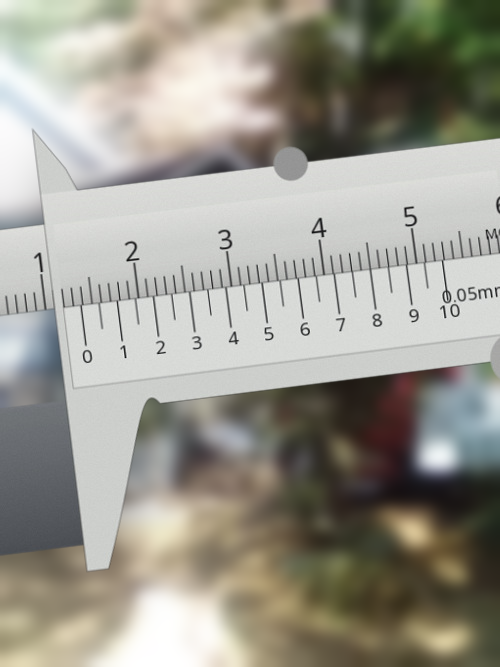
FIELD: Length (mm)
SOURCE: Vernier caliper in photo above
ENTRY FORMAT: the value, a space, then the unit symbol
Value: 13.8 mm
